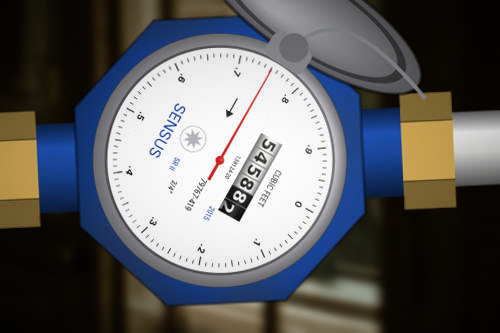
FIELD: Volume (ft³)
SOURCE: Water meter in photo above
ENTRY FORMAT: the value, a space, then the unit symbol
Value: 545881.75 ft³
